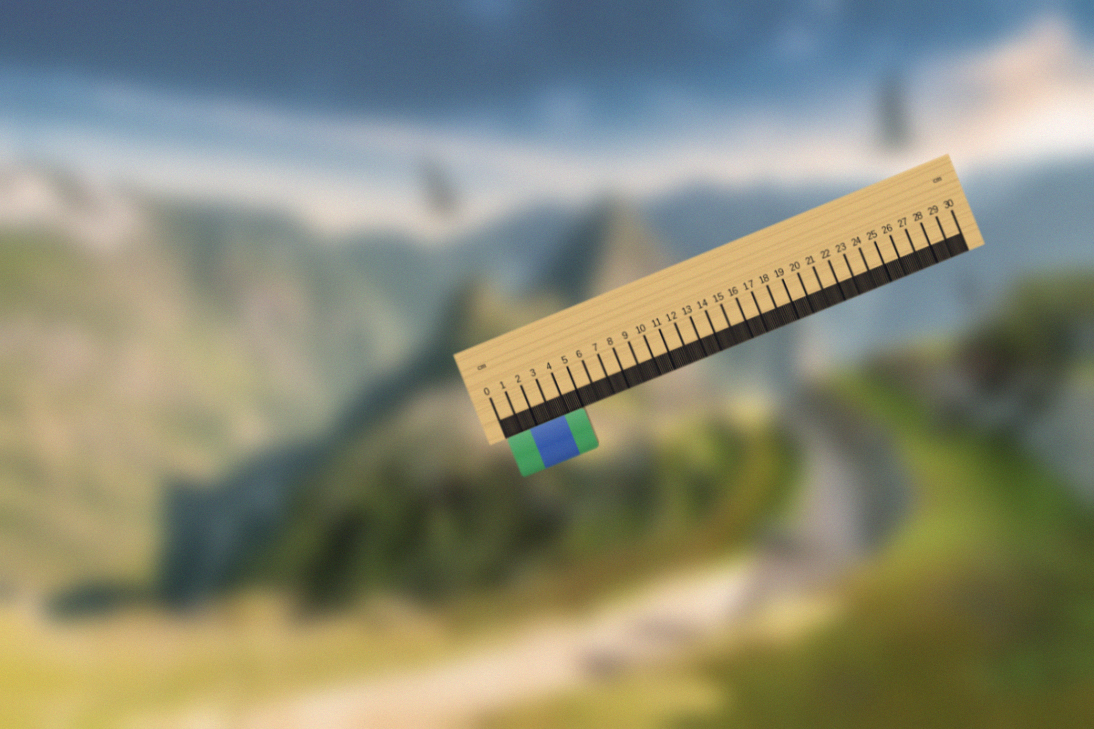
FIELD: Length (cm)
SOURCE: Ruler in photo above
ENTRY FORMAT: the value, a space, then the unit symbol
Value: 5 cm
